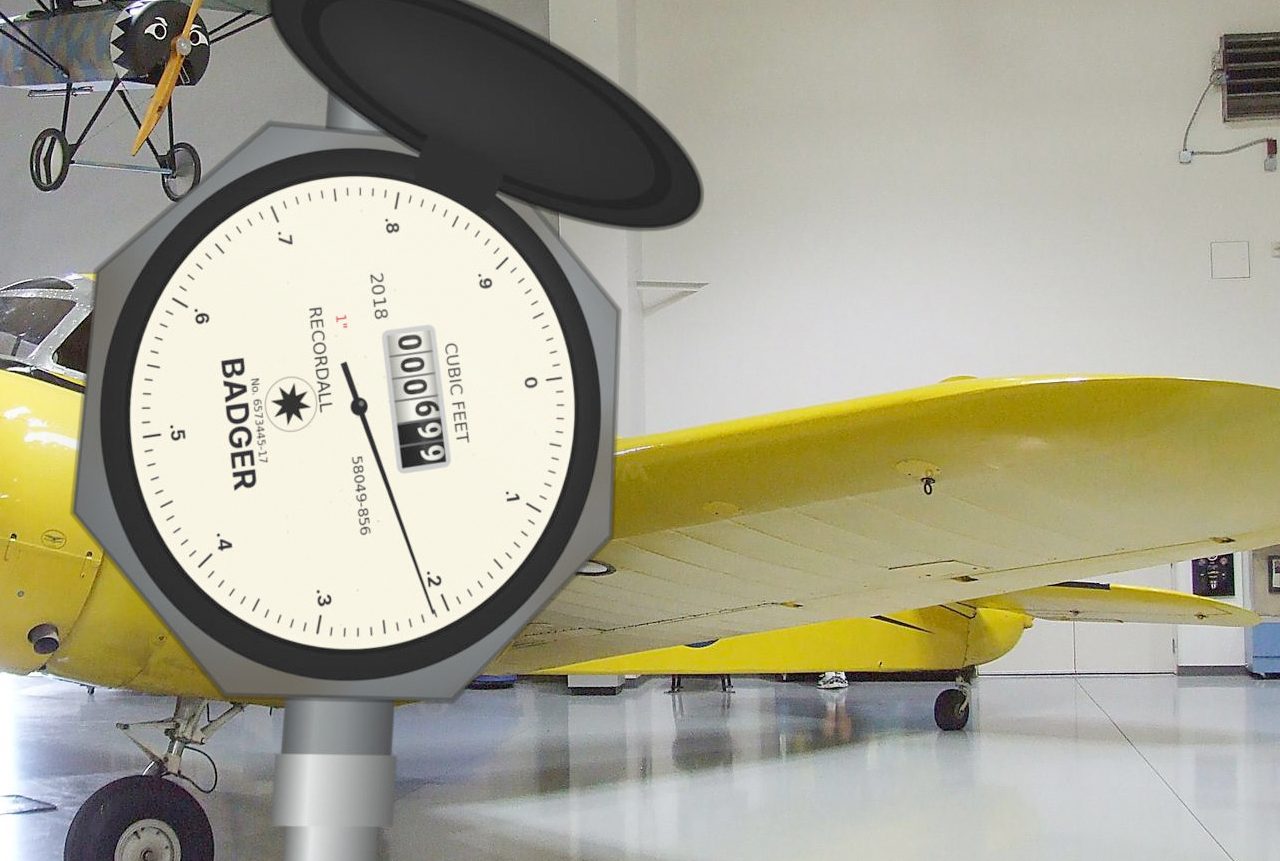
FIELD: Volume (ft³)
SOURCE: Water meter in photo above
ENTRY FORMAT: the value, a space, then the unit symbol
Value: 699.21 ft³
